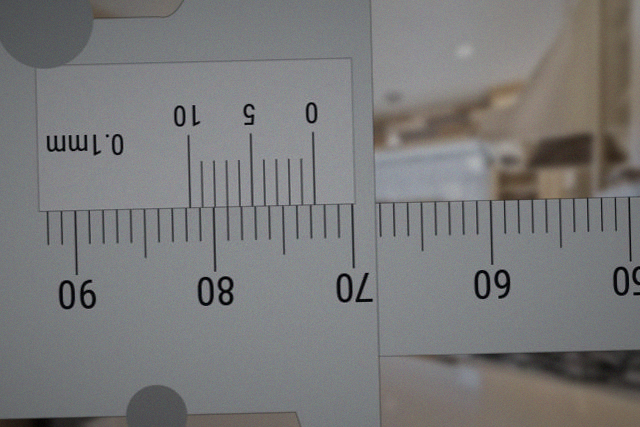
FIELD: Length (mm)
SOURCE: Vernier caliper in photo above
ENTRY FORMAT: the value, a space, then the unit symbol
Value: 72.7 mm
